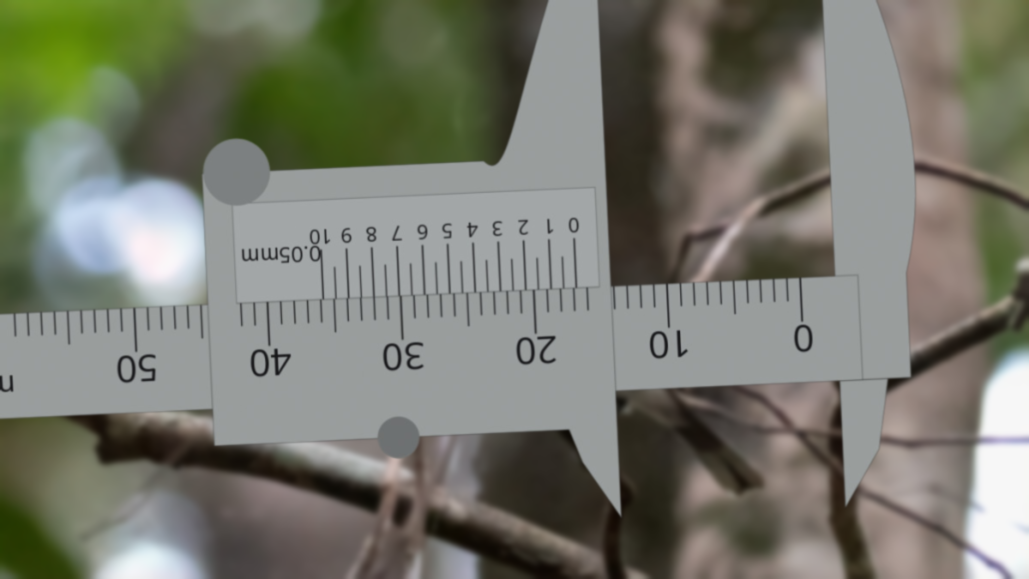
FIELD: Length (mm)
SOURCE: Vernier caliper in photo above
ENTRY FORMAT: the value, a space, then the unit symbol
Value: 16.8 mm
